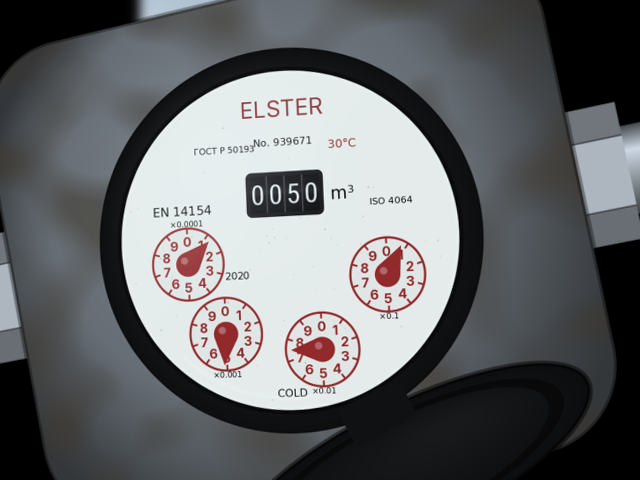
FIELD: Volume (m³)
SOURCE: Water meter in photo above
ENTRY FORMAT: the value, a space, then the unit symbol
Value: 50.0751 m³
